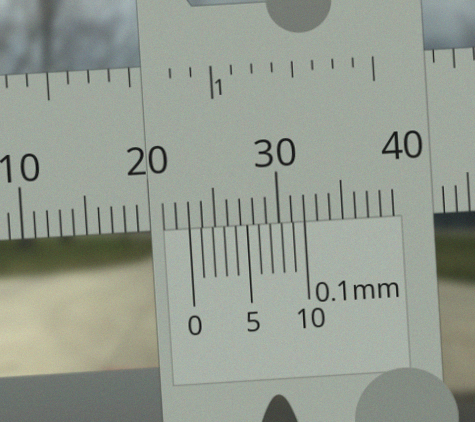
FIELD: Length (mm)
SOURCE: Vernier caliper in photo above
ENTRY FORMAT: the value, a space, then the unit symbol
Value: 23.0 mm
